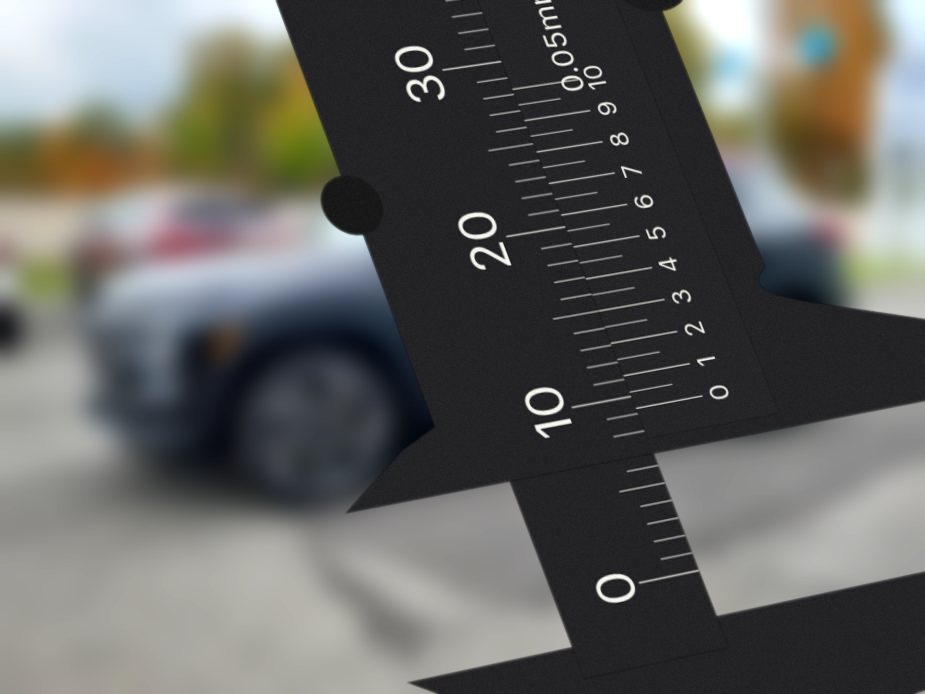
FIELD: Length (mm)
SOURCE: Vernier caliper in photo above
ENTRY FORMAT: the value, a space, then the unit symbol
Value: 9.3 mm
